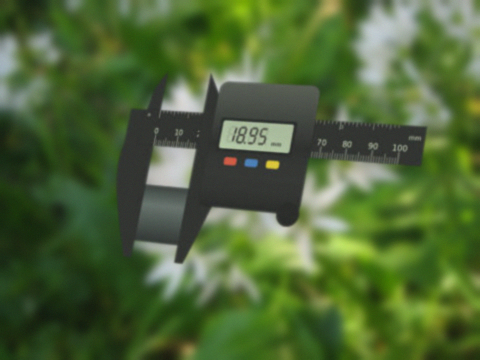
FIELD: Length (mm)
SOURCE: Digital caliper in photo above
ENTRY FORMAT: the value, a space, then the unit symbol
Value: 18.95 mm
